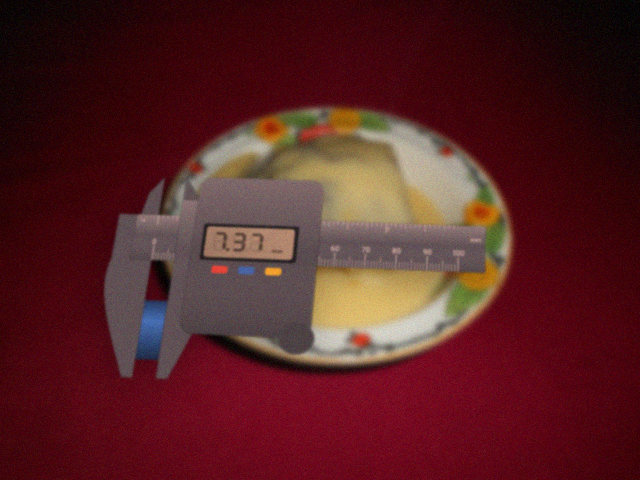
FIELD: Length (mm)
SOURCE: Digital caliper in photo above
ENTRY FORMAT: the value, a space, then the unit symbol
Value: 7.37 mm
